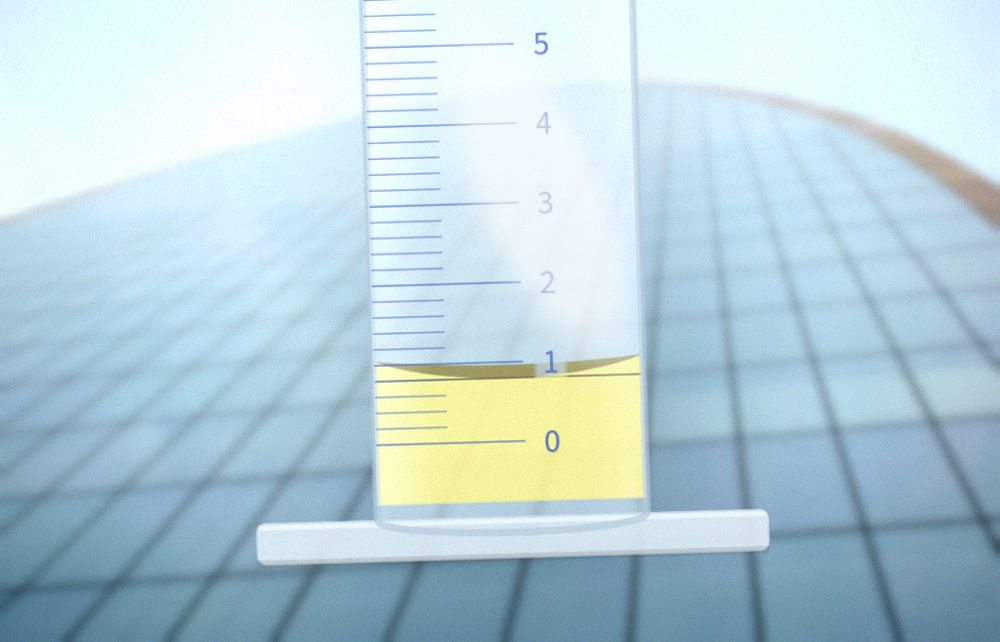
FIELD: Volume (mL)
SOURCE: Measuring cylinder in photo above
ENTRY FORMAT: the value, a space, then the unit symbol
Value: 0.8 mL
